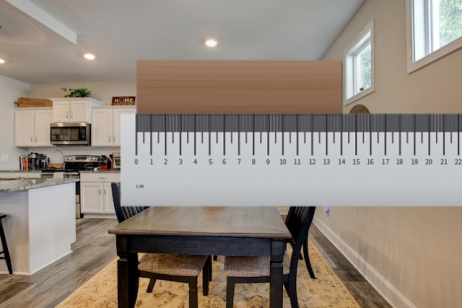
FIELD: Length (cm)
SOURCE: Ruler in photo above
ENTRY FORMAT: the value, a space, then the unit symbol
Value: 14 cm
